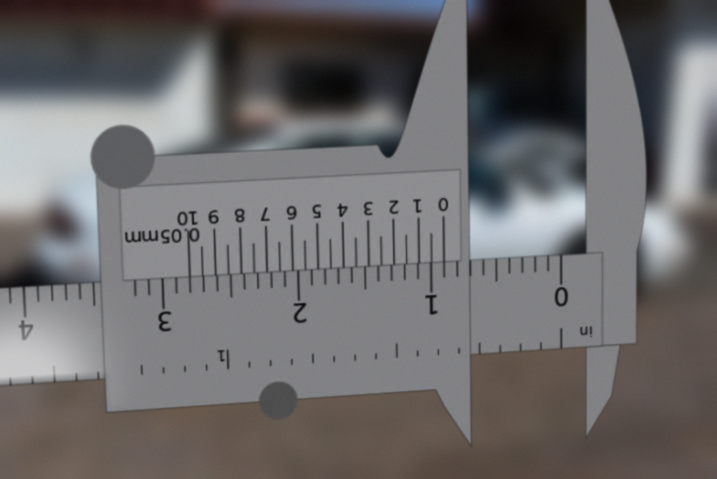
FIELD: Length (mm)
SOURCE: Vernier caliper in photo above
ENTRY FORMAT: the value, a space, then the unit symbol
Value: 9.0 mm
